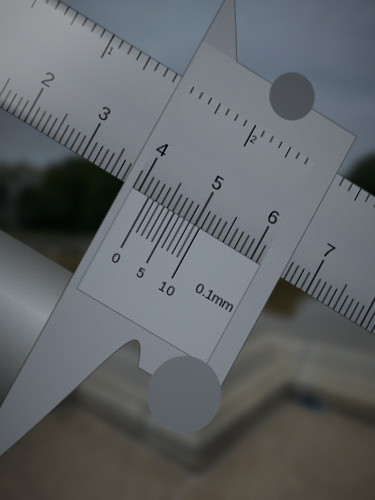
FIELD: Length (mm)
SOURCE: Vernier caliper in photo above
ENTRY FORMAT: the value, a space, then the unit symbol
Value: 41.8 mm
